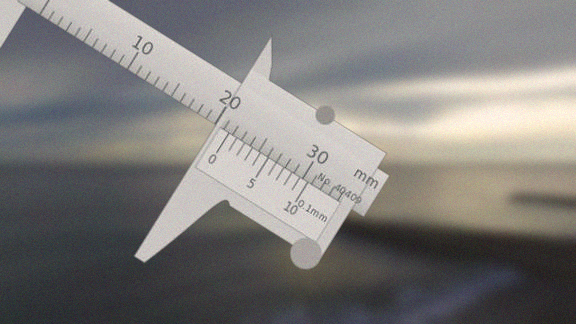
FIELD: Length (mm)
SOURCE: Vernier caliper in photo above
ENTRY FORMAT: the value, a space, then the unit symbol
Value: 21.6 mm
